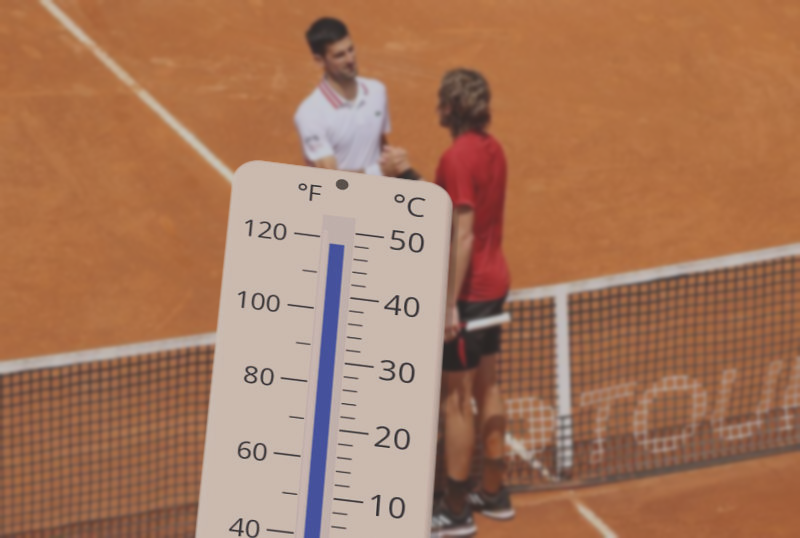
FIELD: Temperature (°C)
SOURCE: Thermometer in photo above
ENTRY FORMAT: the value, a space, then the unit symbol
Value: 48 °C
